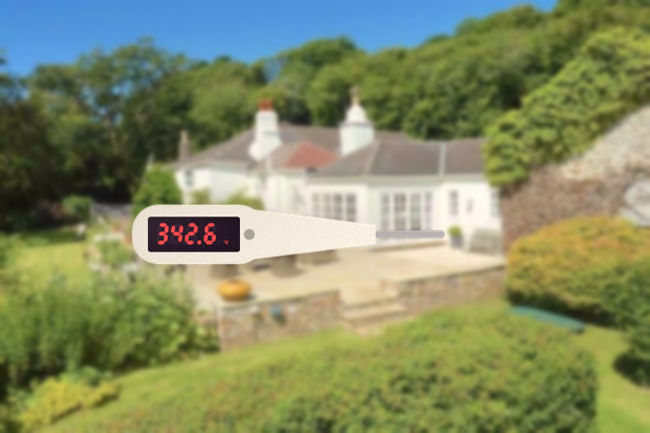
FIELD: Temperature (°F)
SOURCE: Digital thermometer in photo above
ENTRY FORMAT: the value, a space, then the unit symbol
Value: 342.6 °F
